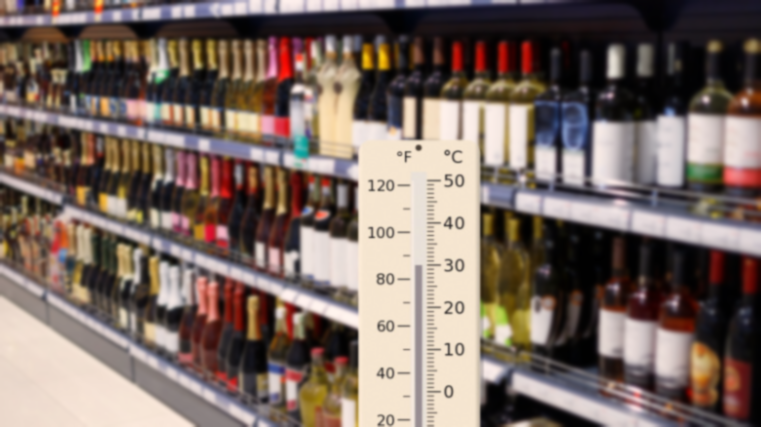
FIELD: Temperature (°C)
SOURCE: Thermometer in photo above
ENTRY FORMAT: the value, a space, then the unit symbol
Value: 30 °C
